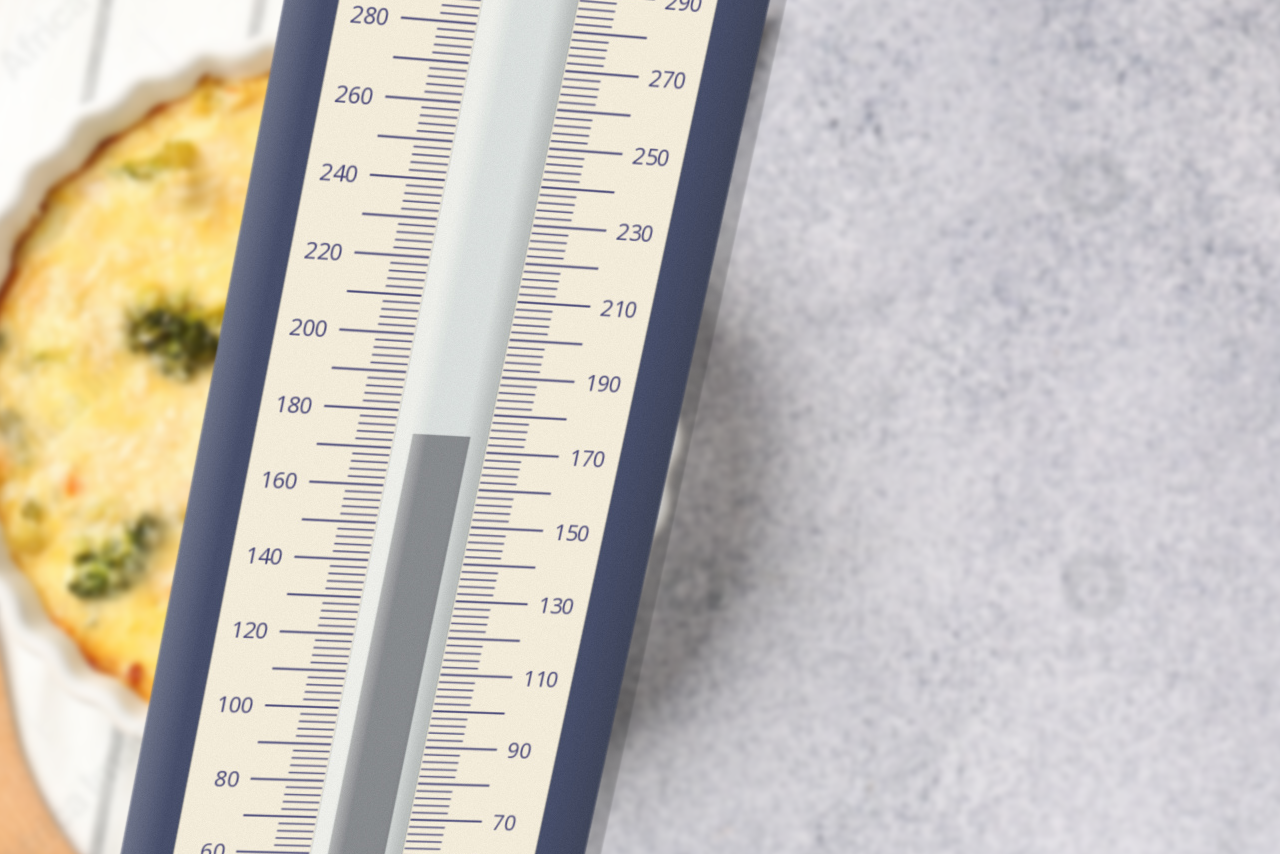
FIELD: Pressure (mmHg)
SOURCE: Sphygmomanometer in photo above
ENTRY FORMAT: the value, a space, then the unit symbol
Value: 174 mmHg
